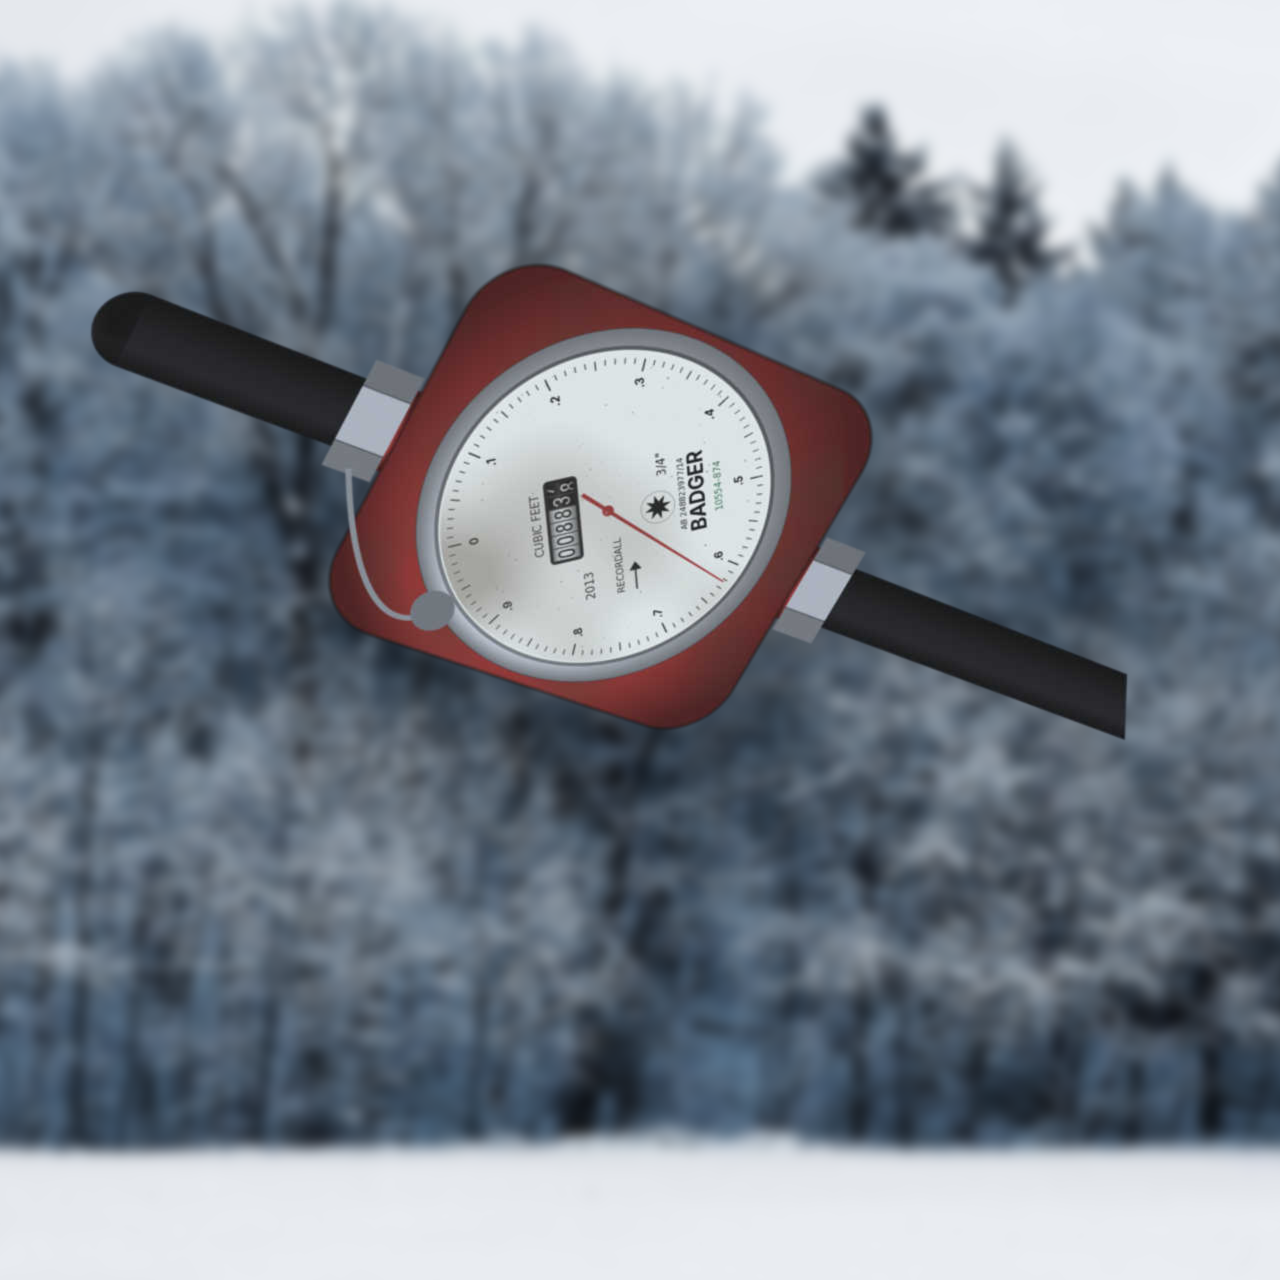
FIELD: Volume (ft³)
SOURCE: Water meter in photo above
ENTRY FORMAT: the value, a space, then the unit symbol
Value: 8837.62 ft³
